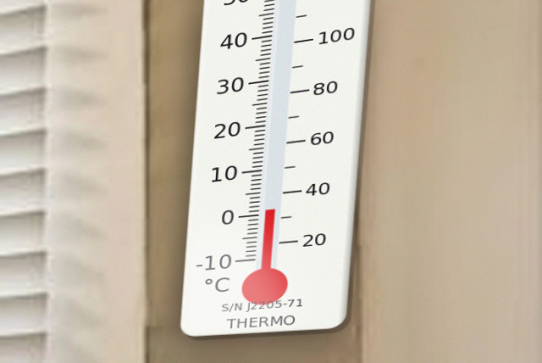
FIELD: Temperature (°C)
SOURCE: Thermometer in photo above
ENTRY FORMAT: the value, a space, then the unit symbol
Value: 1 °C
